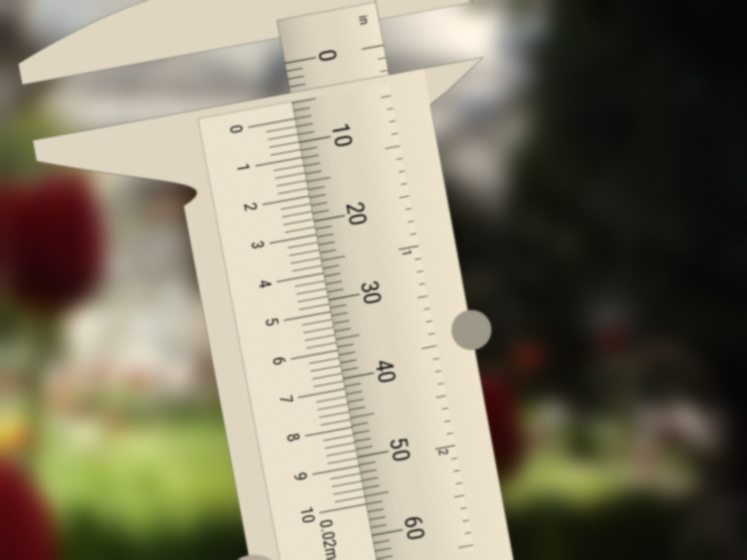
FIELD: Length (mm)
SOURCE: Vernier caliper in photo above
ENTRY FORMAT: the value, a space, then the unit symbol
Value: 7.0 mm
